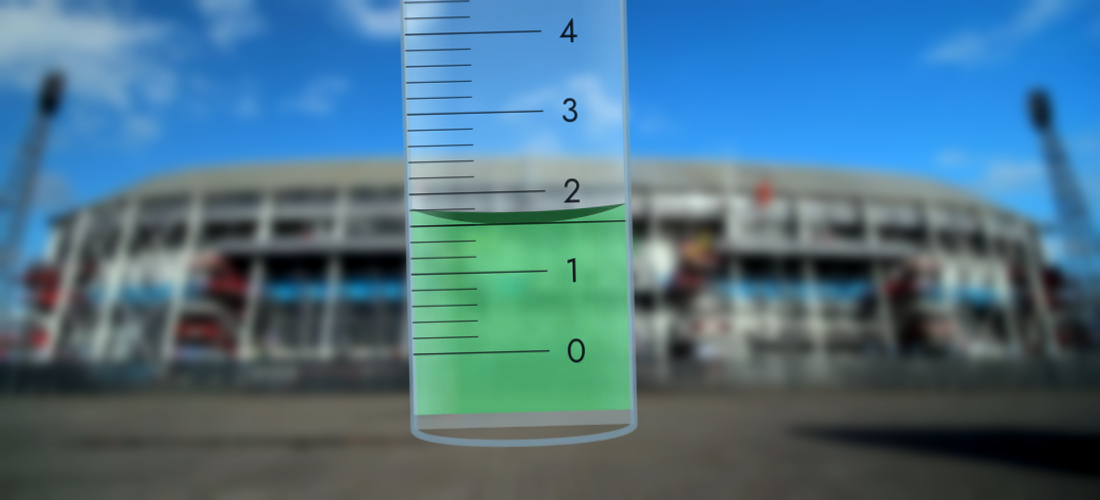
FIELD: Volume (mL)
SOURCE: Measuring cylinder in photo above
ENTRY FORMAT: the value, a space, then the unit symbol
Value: 1.6 mL
